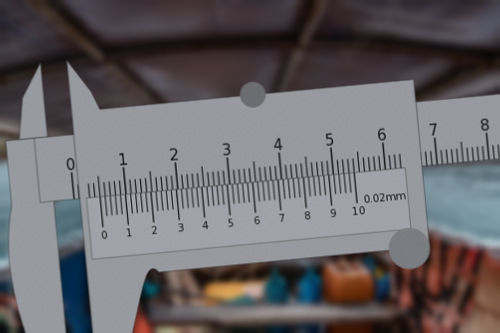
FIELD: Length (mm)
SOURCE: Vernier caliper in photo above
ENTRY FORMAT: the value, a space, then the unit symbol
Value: 5.0 mm
